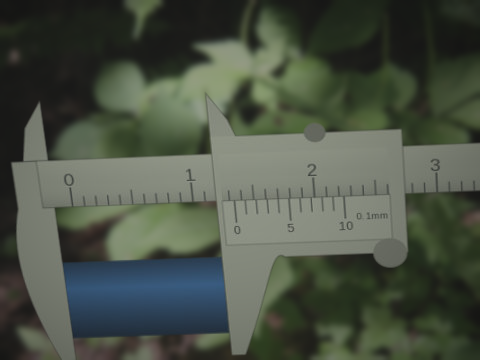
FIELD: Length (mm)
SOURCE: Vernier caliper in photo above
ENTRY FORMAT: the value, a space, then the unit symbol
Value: 13.4 mm
